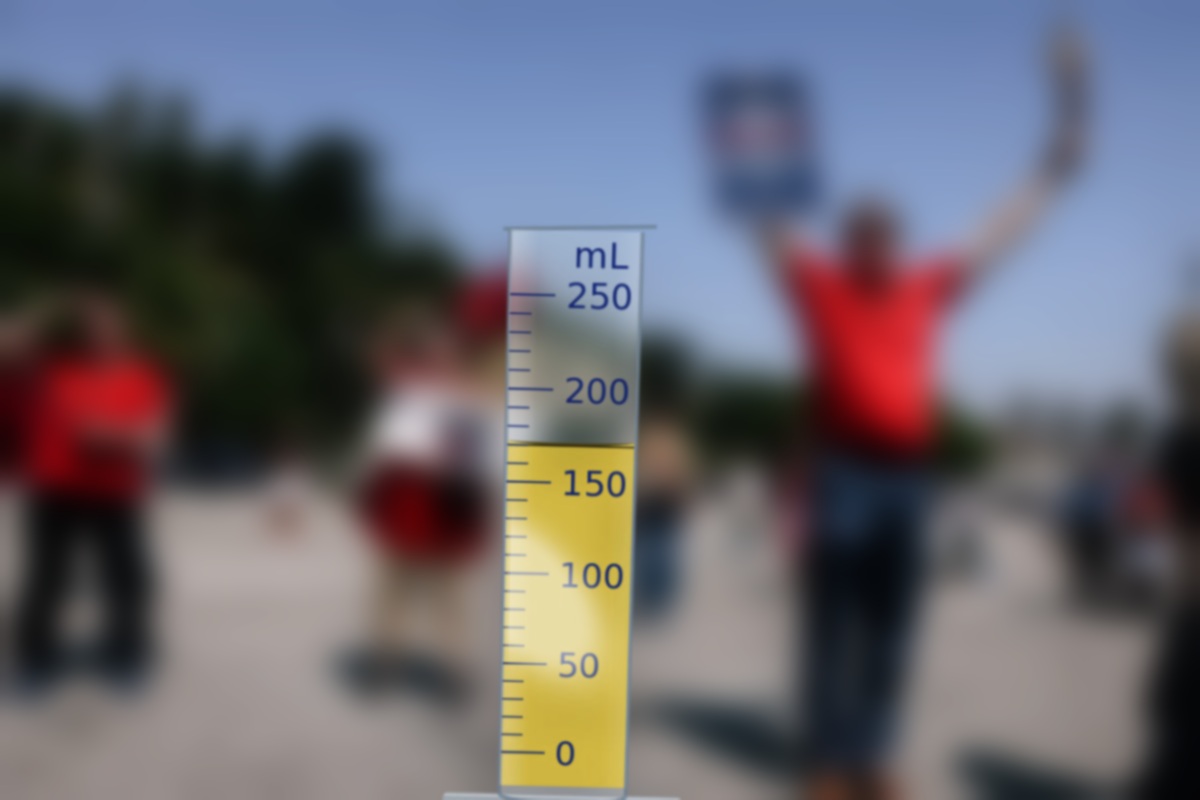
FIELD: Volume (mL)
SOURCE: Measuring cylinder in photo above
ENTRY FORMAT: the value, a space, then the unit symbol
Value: 170 mL
